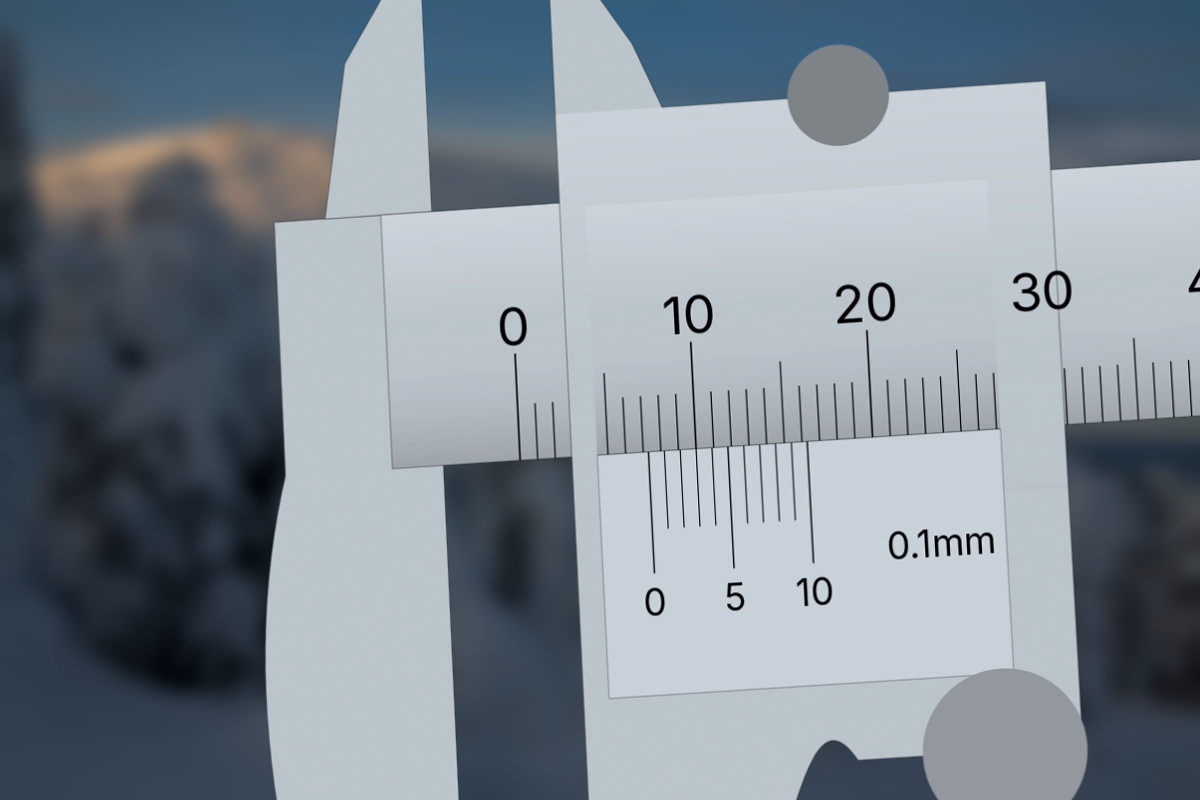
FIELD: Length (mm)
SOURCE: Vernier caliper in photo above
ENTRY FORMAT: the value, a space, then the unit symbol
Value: 7.3 mm
